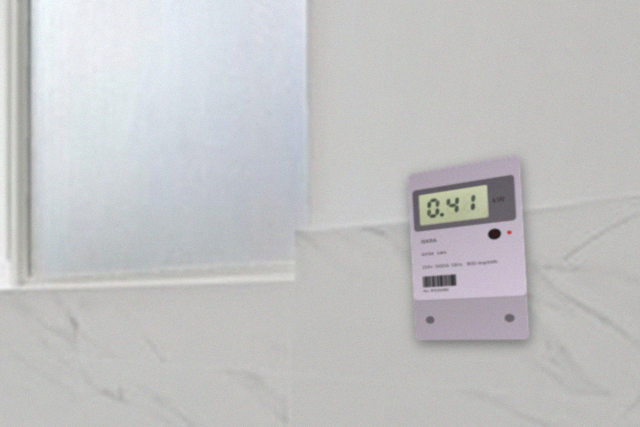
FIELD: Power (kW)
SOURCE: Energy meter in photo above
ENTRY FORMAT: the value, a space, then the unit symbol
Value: 0.41 kW
